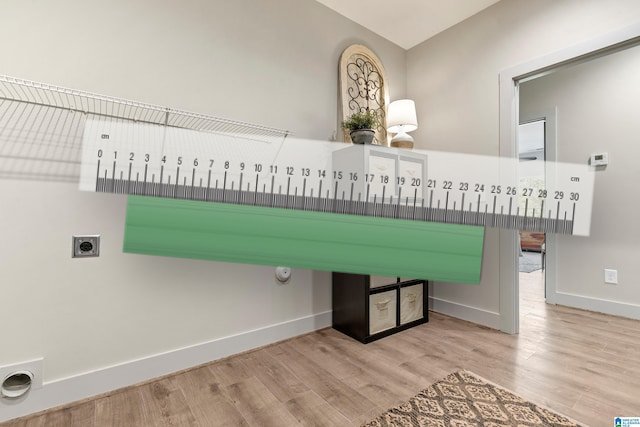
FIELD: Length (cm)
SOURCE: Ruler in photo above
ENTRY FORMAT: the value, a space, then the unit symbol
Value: 22.5 cm
